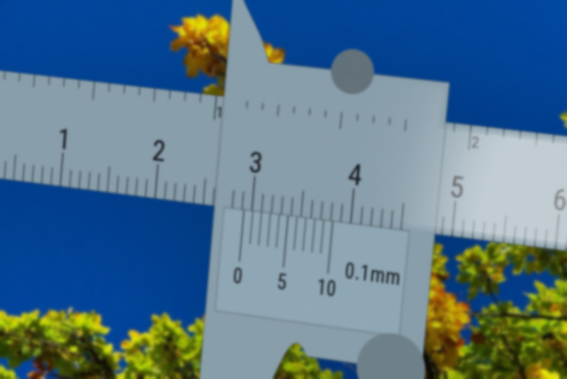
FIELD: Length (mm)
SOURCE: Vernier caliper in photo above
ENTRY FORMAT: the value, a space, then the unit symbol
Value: 29.2 mm
